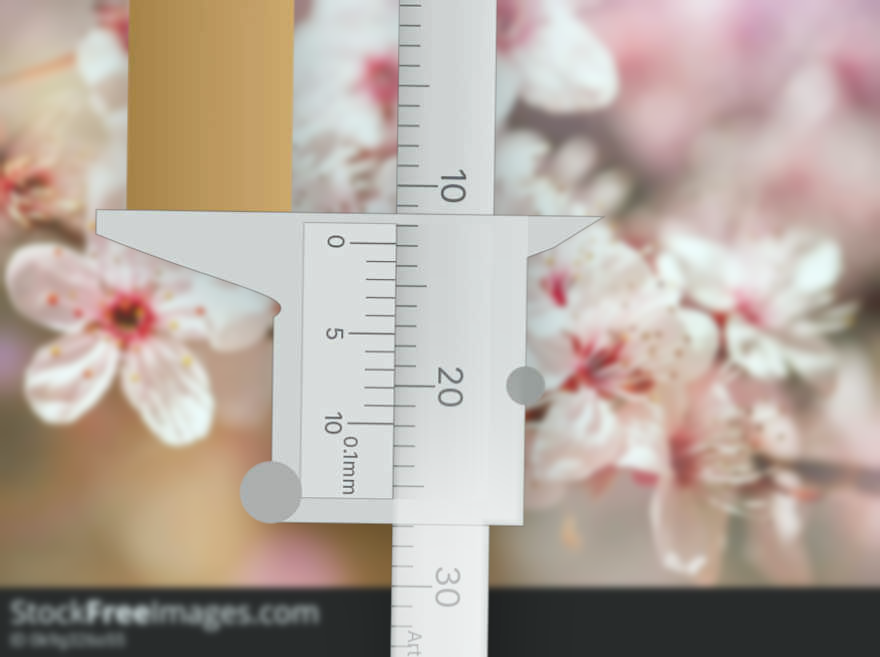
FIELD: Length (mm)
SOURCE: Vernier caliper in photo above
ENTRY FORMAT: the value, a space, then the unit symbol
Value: 12.9 mm
